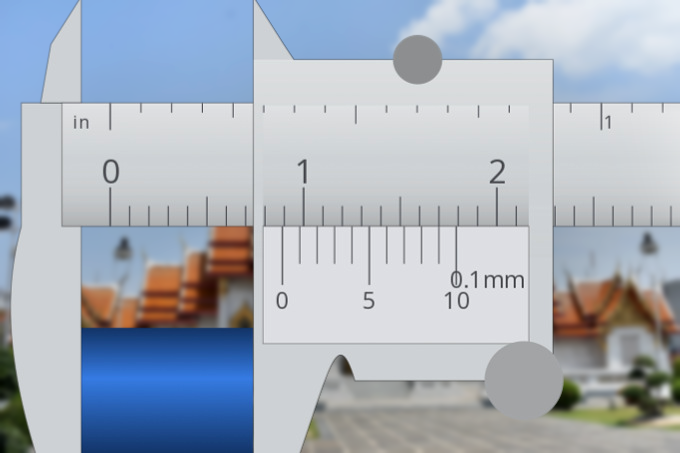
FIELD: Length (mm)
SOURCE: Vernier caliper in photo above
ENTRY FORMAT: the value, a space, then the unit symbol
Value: 8.9 mm
